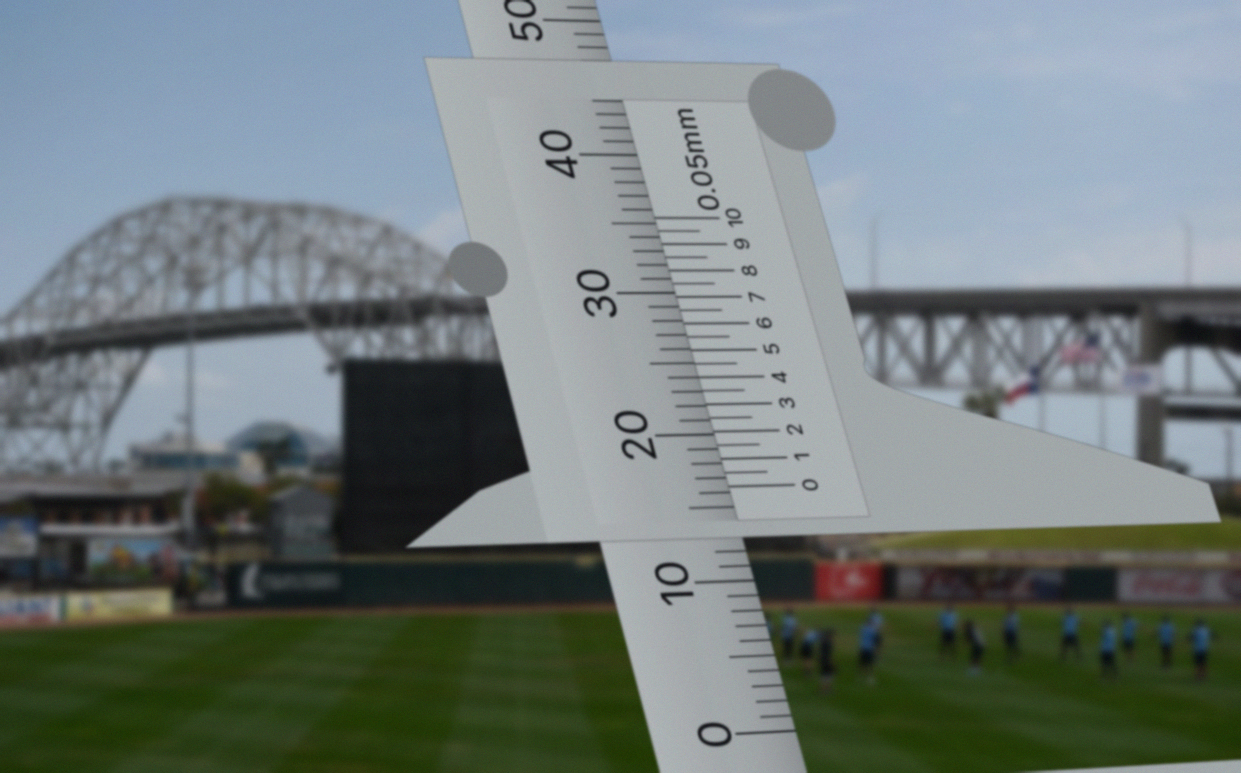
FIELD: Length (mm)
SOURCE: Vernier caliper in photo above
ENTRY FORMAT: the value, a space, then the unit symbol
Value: 16.4 mm
